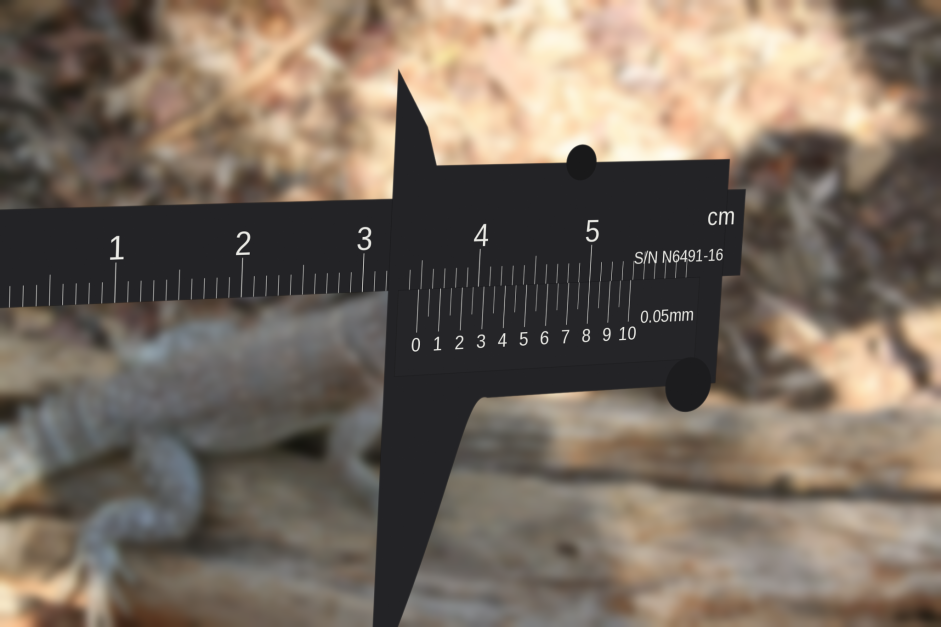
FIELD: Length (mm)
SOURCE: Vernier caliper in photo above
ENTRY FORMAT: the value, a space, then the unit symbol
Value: 34.8 mm
